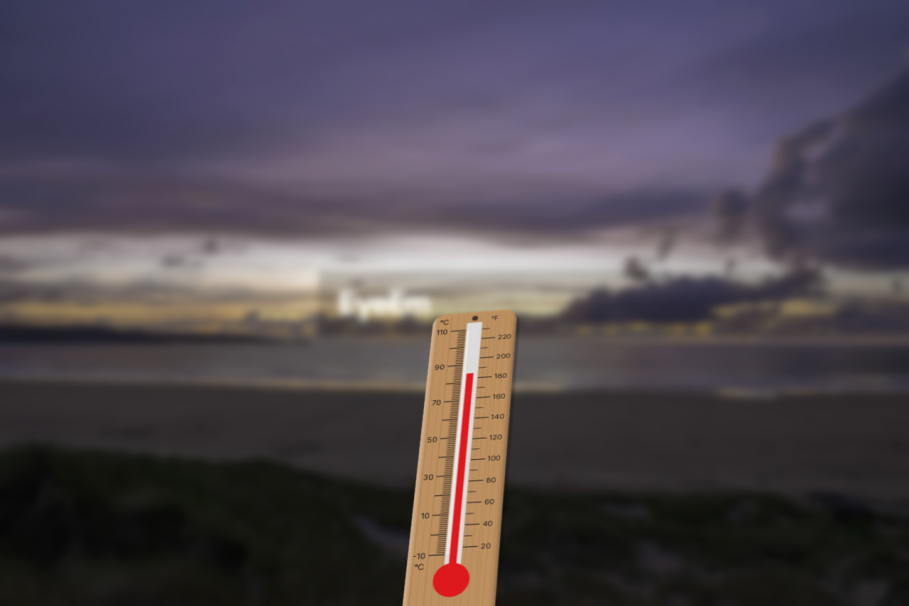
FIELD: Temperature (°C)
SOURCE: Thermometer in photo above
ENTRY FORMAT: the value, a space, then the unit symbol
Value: 85 °C
